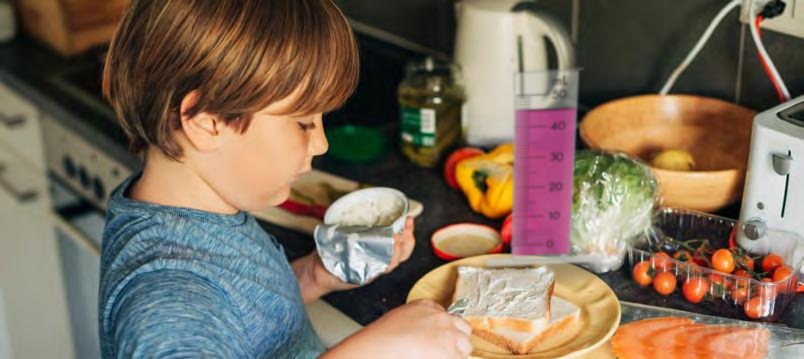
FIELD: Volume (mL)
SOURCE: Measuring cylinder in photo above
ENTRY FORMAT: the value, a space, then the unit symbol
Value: 45 mL
